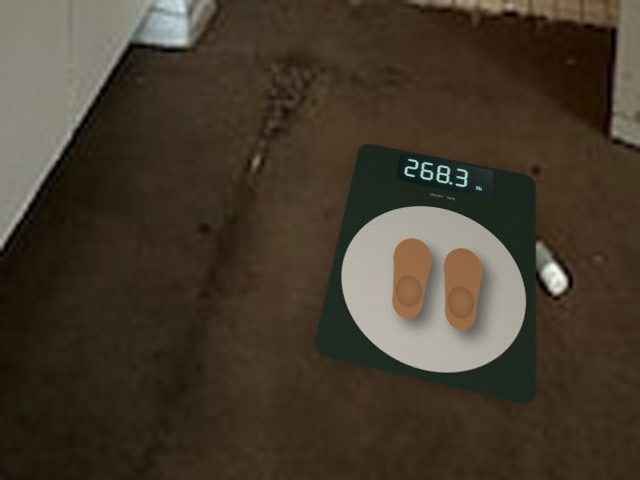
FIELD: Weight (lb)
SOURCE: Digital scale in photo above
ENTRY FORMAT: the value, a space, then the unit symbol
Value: 268.3 lb
